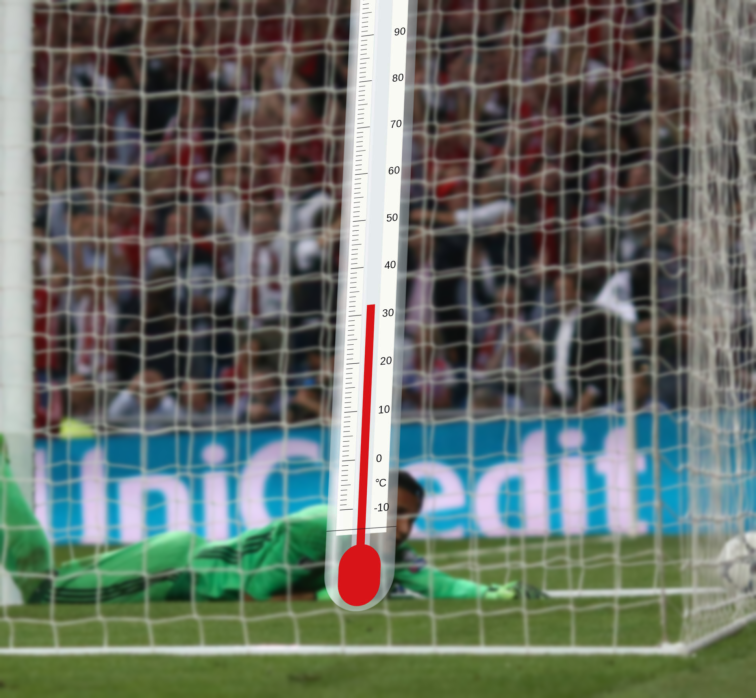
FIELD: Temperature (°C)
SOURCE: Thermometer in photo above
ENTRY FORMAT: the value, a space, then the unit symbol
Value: 32 °C
